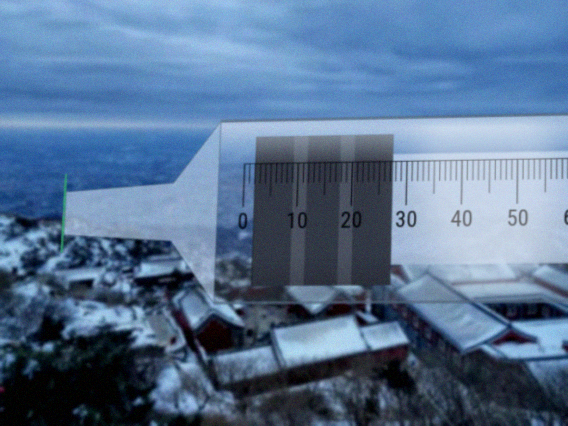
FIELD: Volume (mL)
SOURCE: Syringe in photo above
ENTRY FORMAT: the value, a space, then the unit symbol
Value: 2 mL
